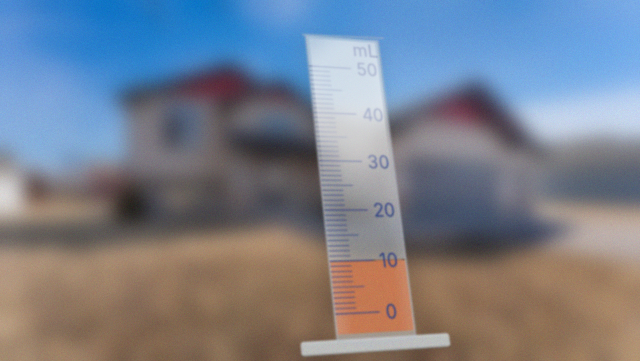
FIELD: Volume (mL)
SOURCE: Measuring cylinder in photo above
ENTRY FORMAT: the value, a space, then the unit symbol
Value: 10 mL
